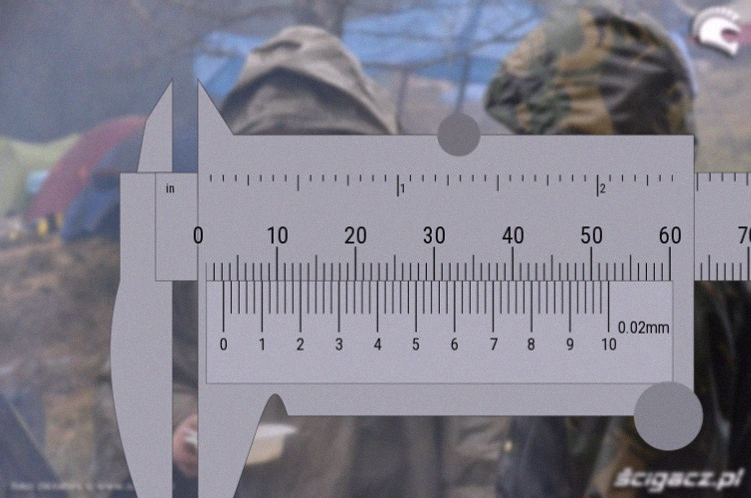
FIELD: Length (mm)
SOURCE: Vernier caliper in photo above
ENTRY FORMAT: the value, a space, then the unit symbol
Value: 3.2 mm
